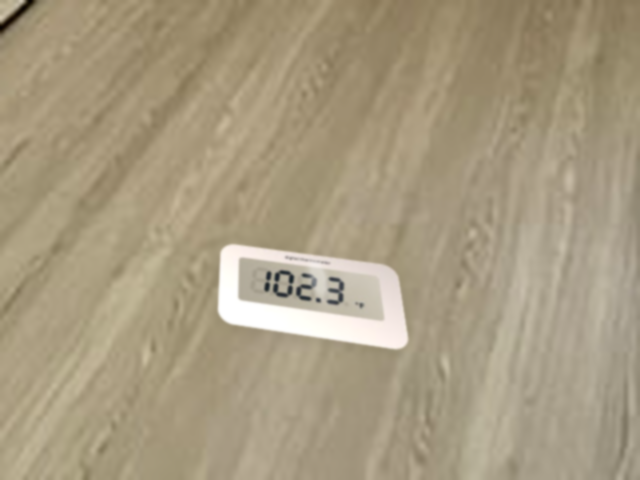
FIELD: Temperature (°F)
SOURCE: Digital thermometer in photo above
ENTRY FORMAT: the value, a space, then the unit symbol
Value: 102.3 °F
